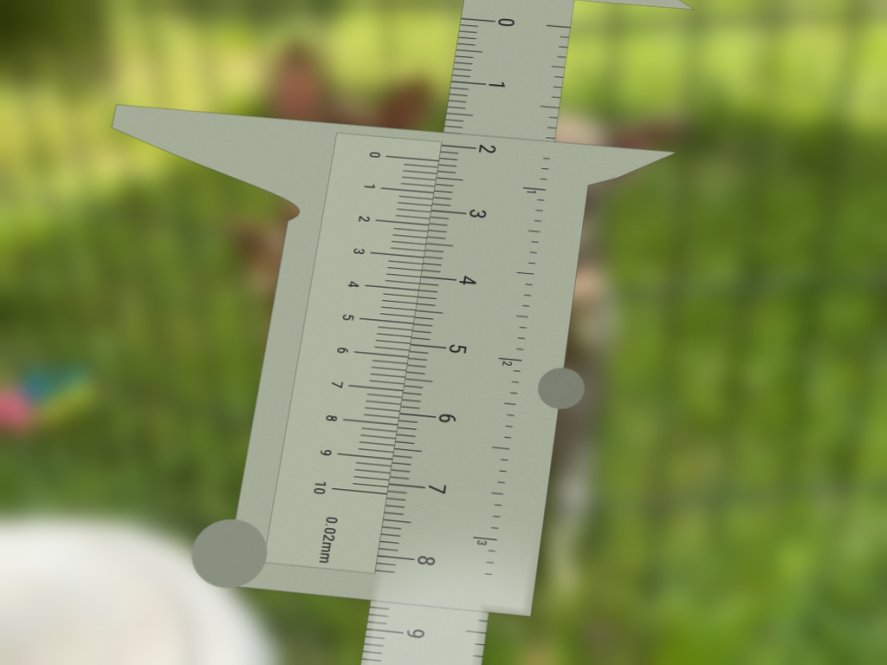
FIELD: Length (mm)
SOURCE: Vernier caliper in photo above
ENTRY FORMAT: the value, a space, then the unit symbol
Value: 22.4 mm
